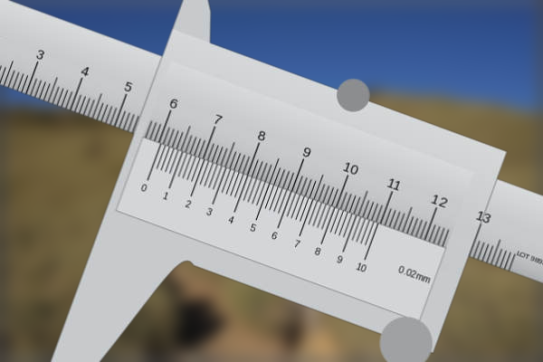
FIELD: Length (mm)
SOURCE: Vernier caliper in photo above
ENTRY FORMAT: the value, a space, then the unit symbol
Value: 60.5 mm
